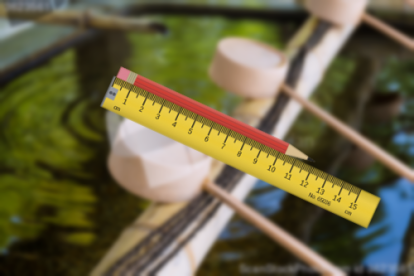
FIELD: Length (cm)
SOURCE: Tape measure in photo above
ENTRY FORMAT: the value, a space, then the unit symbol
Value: 12 cm
